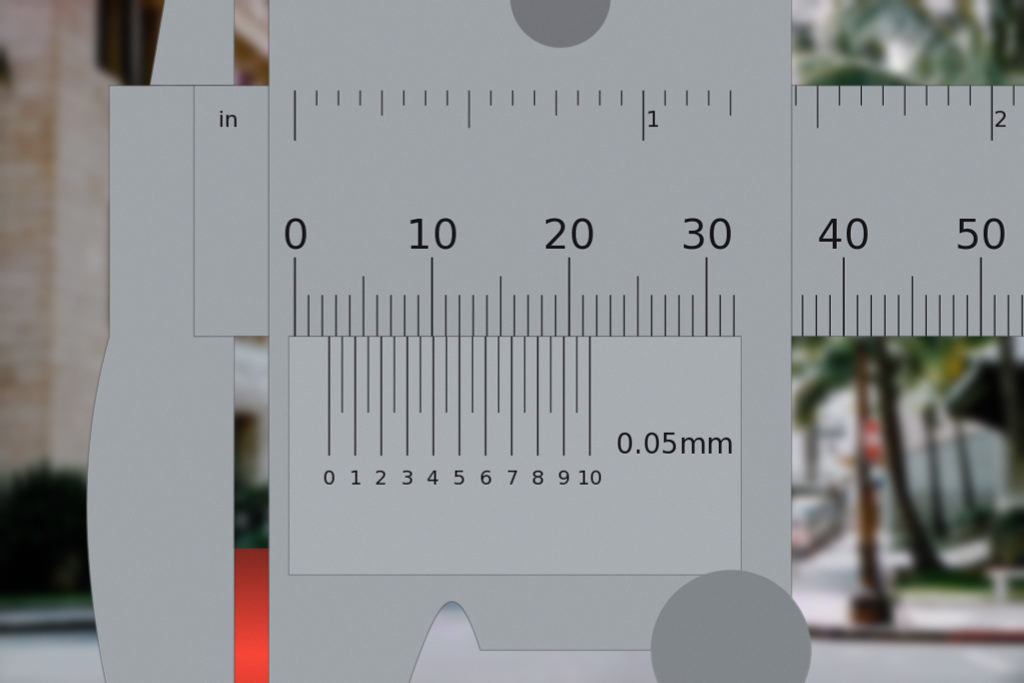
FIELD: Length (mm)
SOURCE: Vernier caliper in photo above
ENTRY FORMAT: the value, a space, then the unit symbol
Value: 2.5 mm
